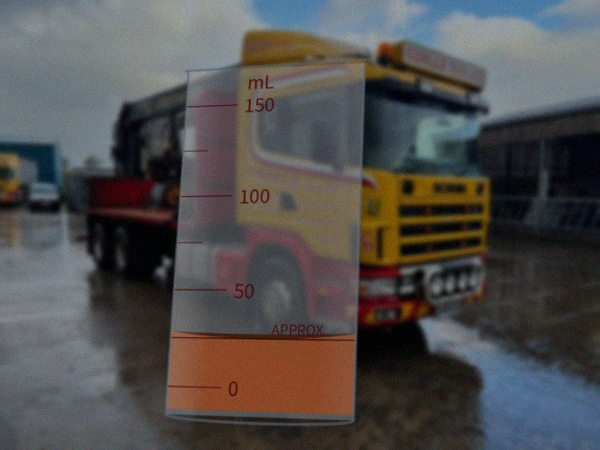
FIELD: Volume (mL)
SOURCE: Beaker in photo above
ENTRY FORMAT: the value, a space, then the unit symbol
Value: 25 mL
